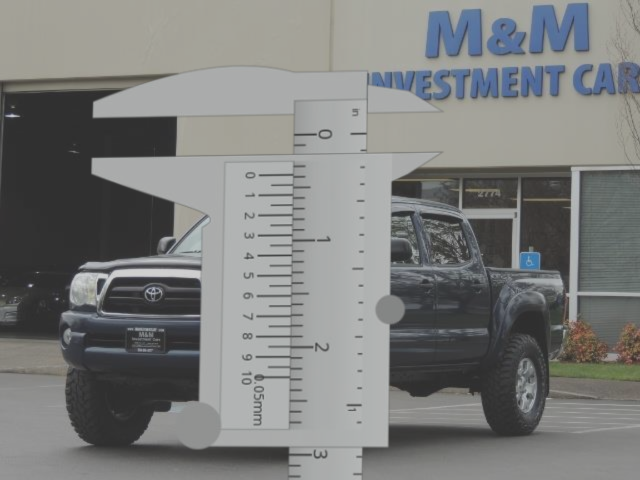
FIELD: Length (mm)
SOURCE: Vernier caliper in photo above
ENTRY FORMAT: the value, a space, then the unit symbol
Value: 3.8 mm
